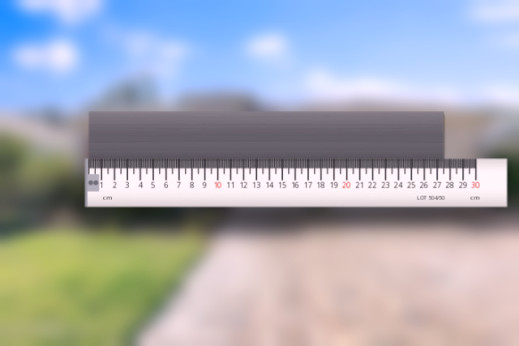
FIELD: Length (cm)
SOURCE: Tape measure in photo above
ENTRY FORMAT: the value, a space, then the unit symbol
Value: 27.5 cm
